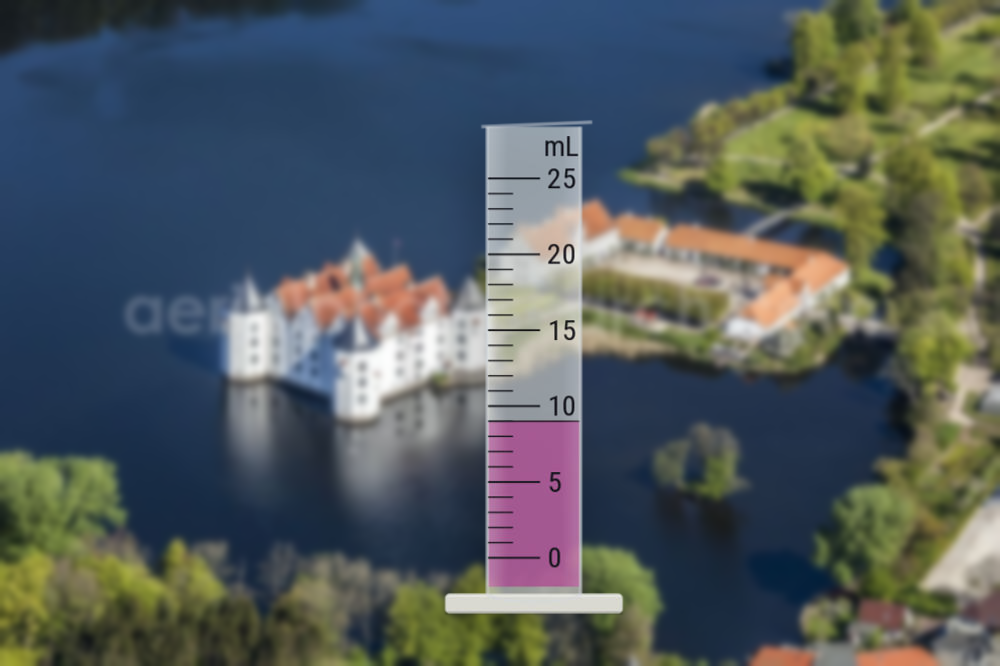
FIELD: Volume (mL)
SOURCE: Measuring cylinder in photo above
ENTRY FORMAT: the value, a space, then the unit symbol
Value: 9 mL
